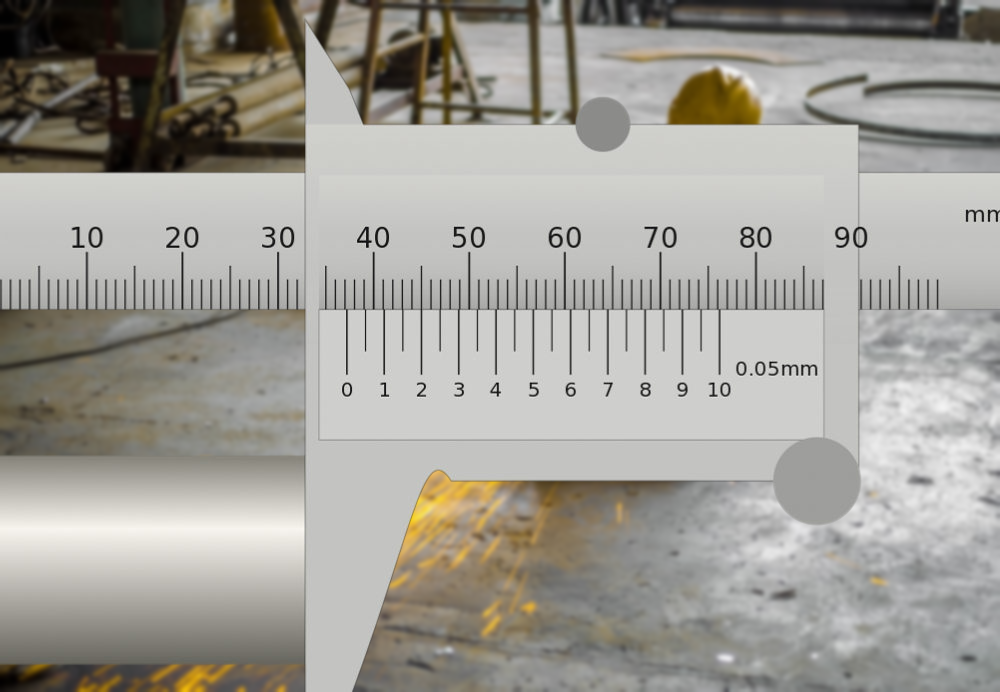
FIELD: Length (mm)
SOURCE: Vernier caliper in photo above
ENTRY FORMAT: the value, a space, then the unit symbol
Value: 37.2 mm
